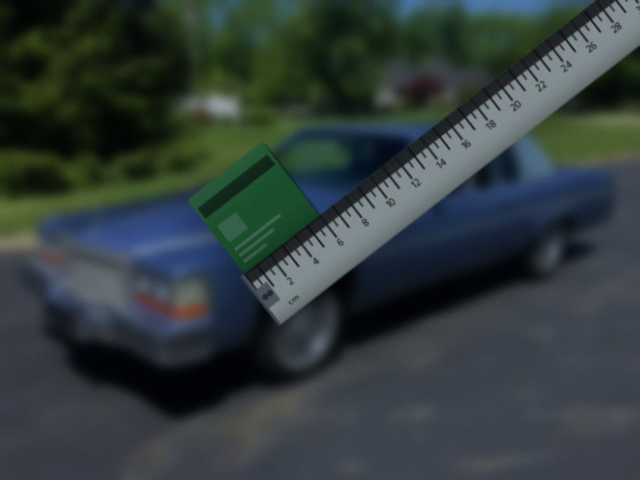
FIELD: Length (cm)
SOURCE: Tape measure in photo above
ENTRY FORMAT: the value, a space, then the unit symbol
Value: 6 cm
